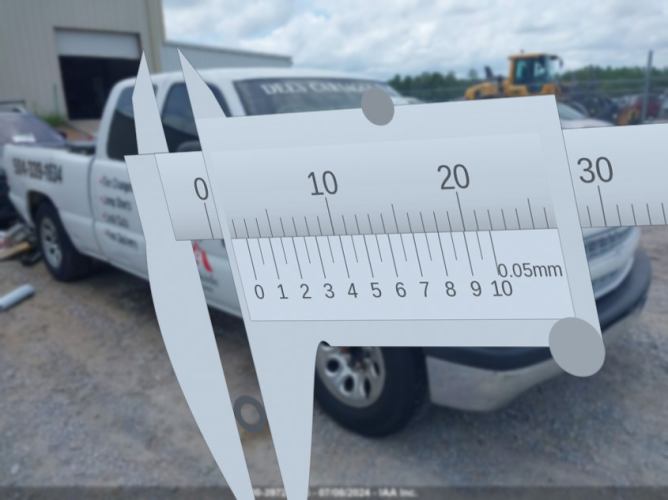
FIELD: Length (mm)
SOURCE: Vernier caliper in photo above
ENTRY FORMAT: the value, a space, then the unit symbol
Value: 2.8 mm
